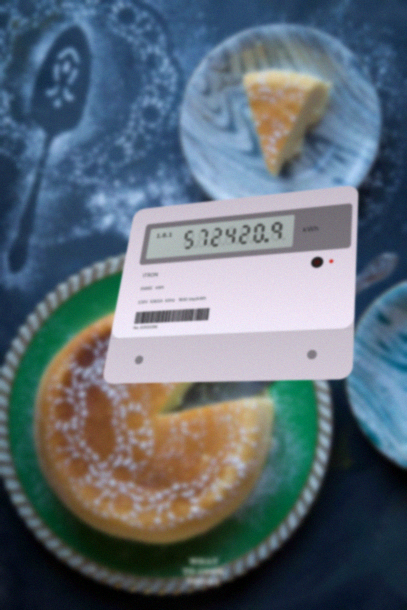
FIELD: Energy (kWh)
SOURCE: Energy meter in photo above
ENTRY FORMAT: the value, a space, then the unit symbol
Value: 572420.9 kWh
